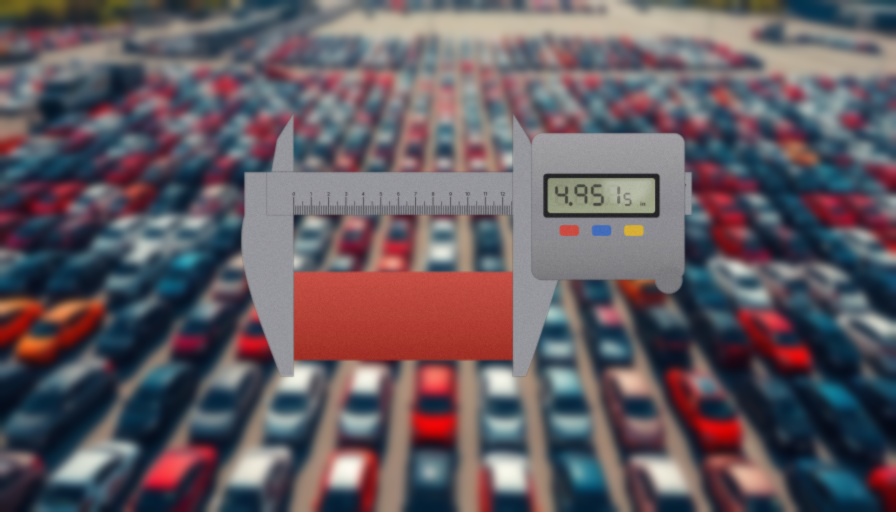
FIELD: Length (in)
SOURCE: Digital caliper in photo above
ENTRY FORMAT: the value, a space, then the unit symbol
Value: 4.9515 in
